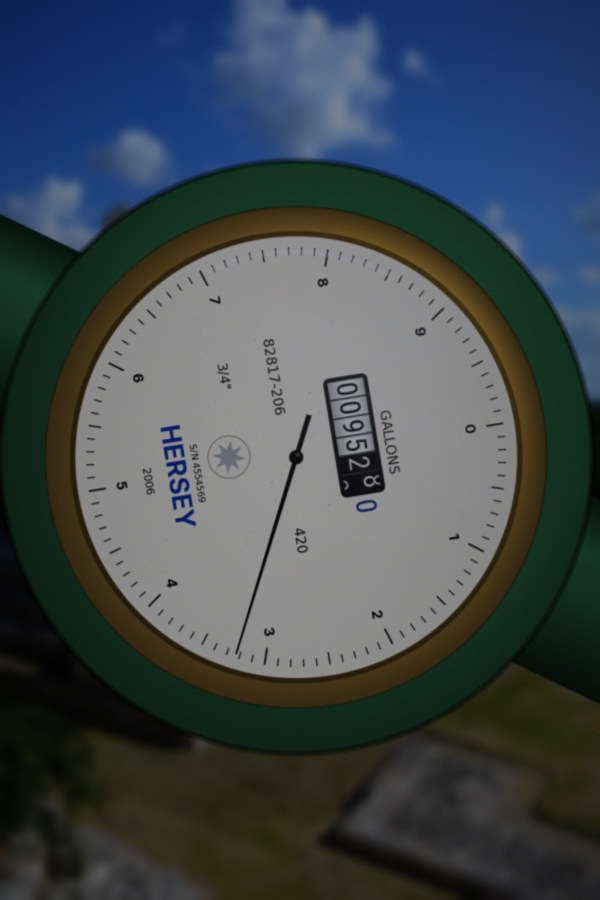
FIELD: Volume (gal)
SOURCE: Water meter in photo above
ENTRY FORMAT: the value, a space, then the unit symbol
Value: 95283.2 gal
